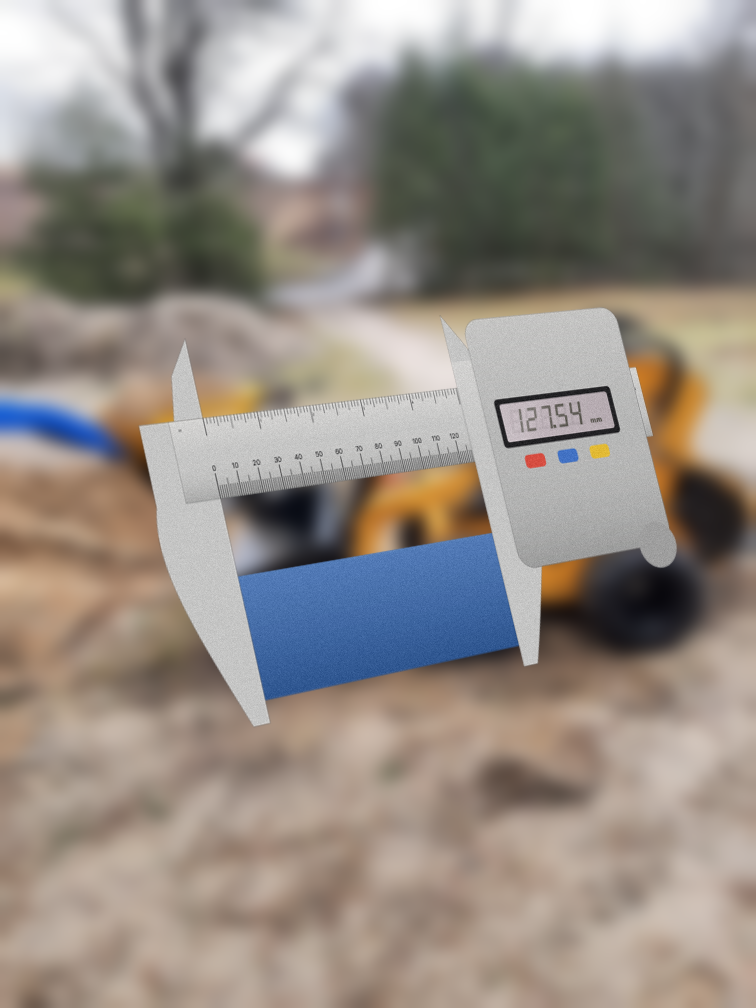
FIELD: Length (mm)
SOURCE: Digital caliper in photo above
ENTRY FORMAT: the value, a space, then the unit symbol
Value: 127.54 mm
